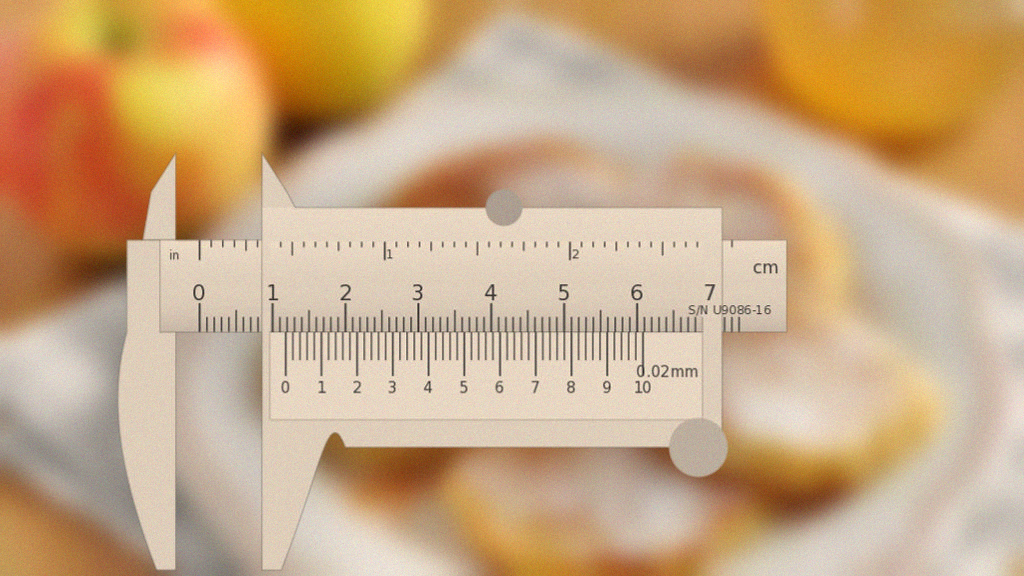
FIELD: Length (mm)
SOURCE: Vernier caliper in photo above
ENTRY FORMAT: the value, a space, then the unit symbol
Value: 11.8 mm
